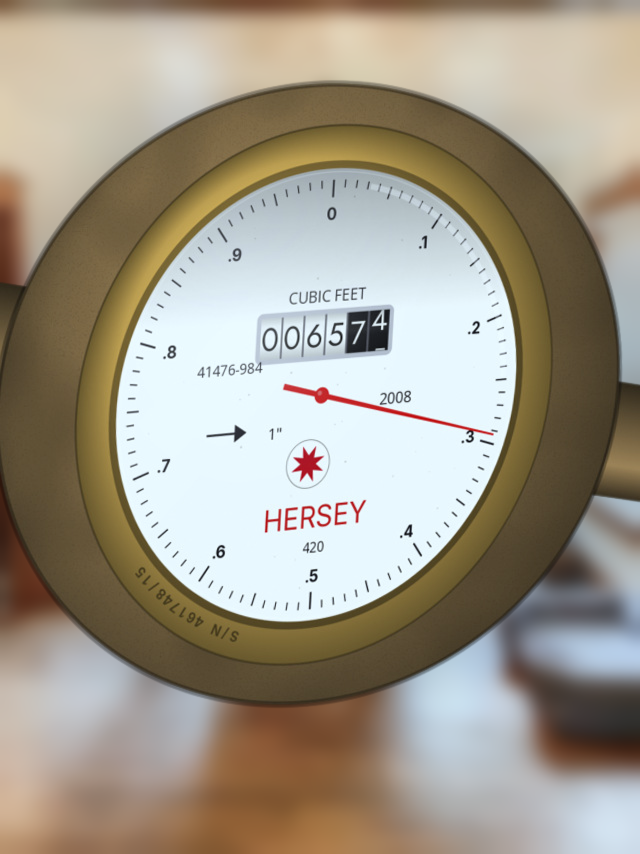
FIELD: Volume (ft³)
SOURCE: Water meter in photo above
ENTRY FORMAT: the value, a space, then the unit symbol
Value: 6574.29 ft³
